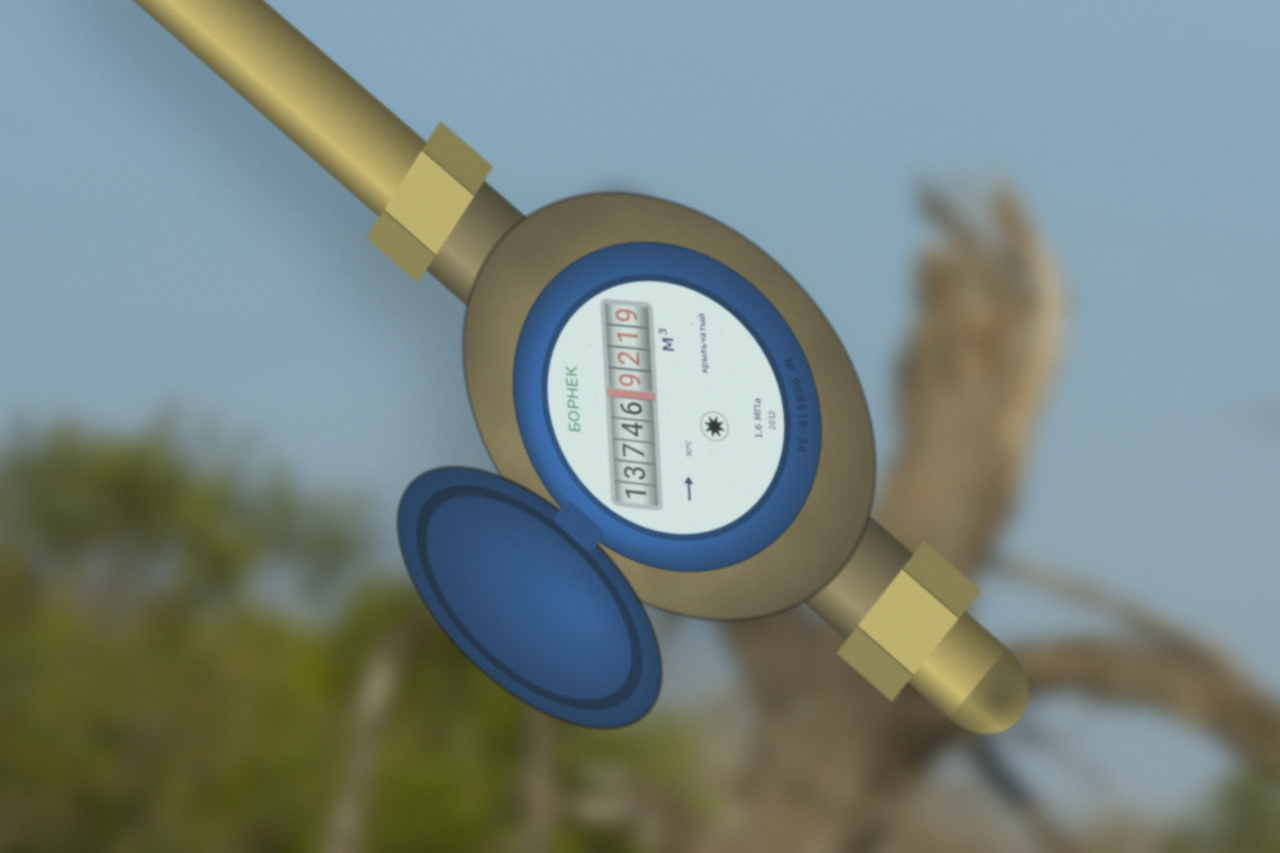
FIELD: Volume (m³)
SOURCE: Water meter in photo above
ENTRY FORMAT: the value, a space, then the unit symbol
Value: 13746.9219 m³
